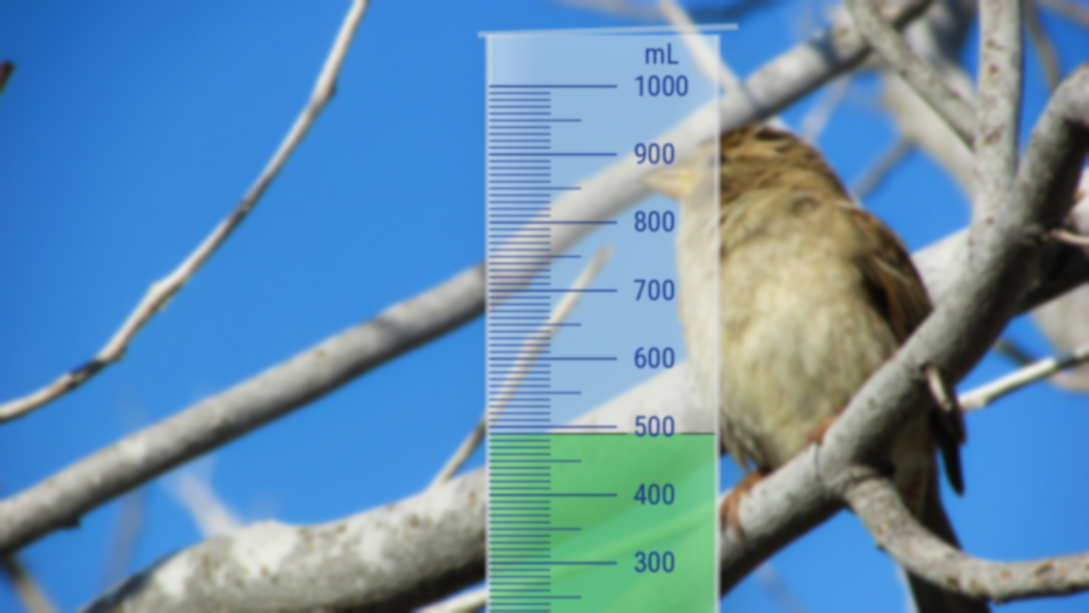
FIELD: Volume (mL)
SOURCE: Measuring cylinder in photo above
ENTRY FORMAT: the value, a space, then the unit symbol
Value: 490 mL
